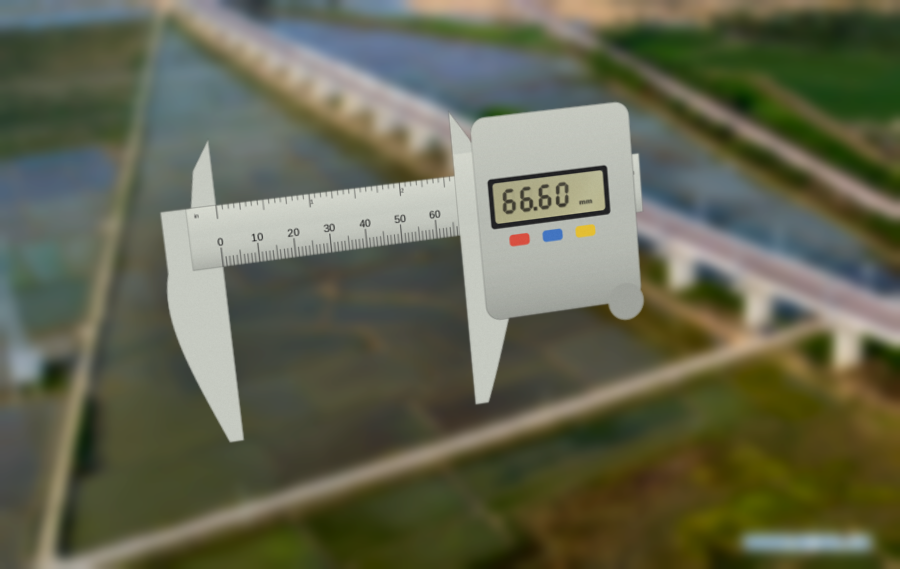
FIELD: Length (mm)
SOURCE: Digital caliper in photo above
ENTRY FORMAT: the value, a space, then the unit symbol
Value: 66.60 mm
